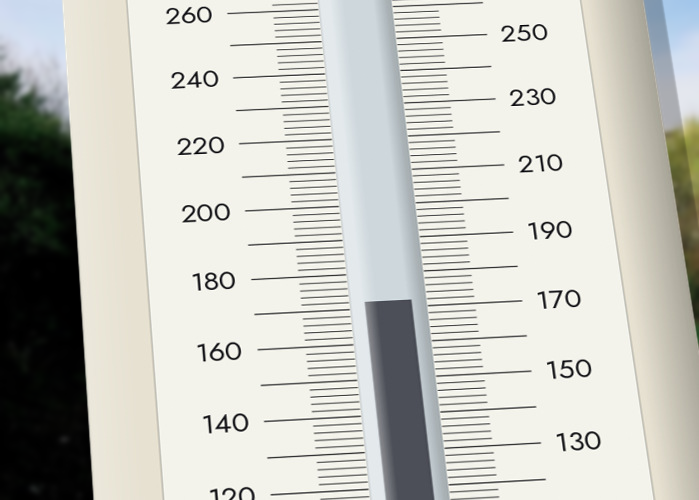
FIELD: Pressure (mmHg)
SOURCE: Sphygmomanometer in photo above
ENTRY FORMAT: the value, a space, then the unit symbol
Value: 172 mmHg
